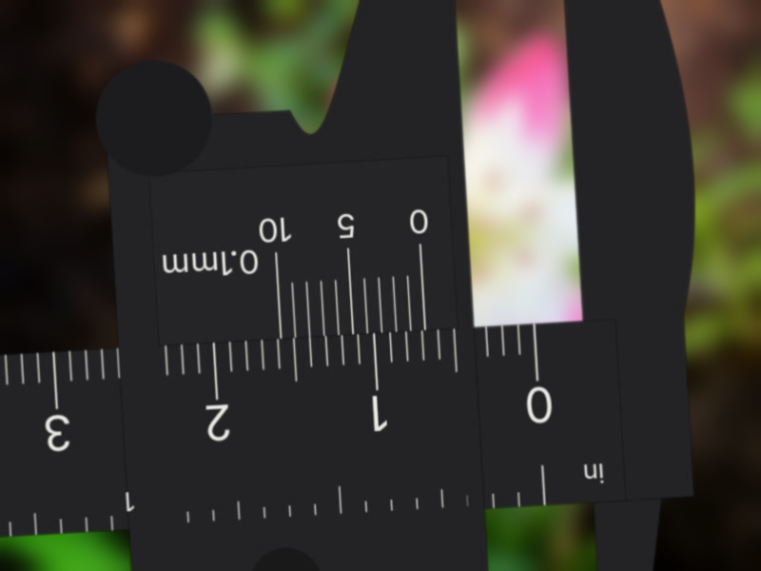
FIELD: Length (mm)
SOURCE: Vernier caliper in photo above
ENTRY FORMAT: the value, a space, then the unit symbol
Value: 6.8 mm
